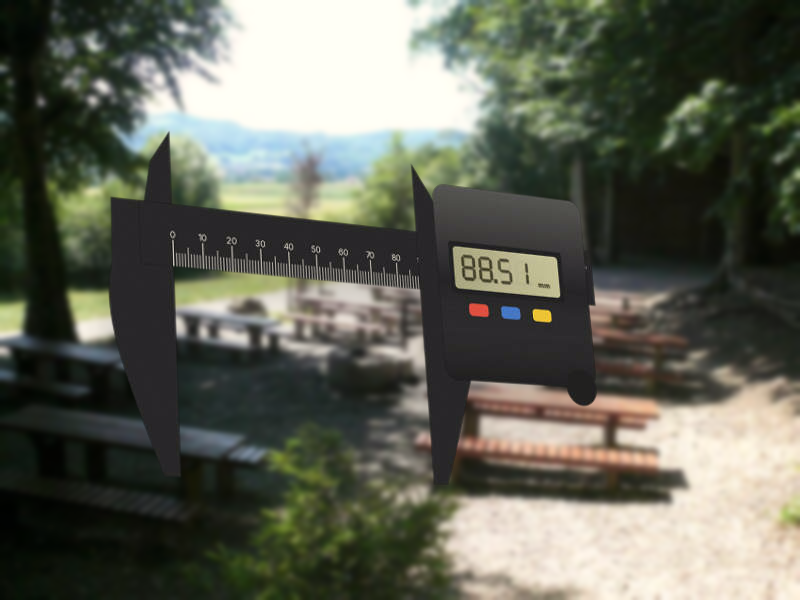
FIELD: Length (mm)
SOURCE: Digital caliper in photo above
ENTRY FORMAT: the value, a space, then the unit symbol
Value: 88.51 mm
